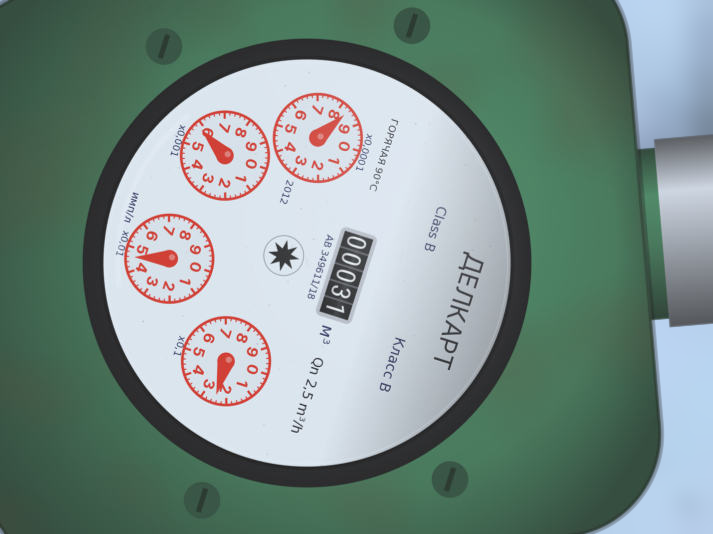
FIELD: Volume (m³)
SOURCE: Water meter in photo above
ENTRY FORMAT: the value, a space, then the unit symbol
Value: 31.2458 m³
